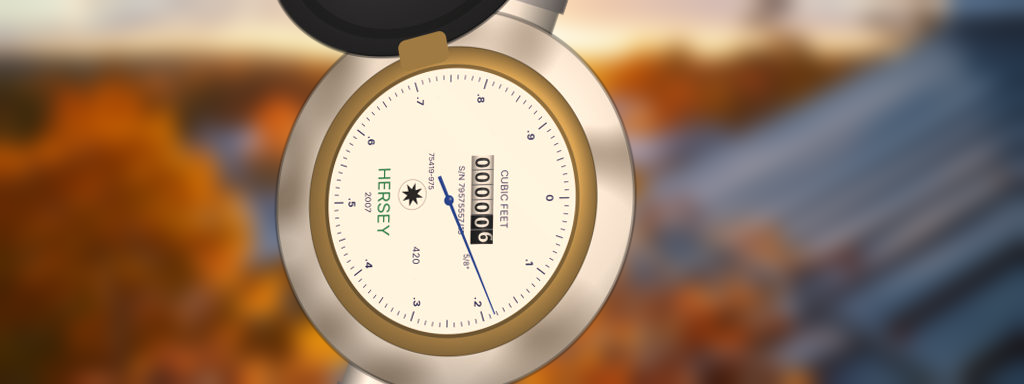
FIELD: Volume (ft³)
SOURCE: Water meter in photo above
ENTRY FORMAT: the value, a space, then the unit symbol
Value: 6.18 ft³
